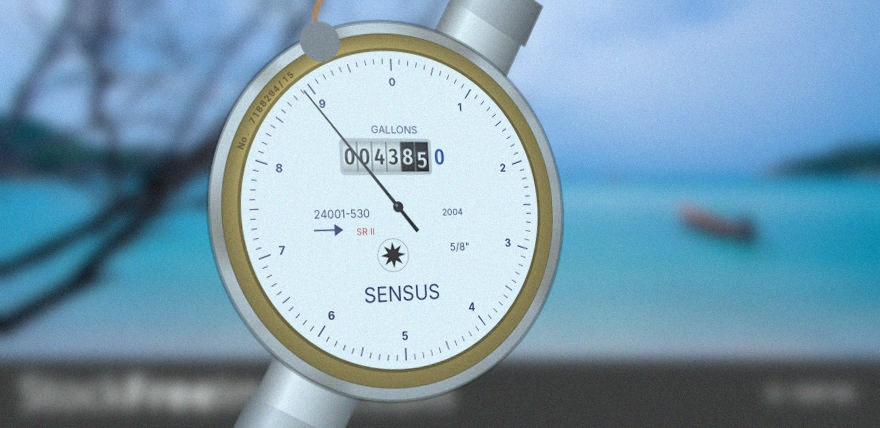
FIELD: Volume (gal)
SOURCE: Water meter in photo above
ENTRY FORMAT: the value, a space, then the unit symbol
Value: 43848.9 gal
